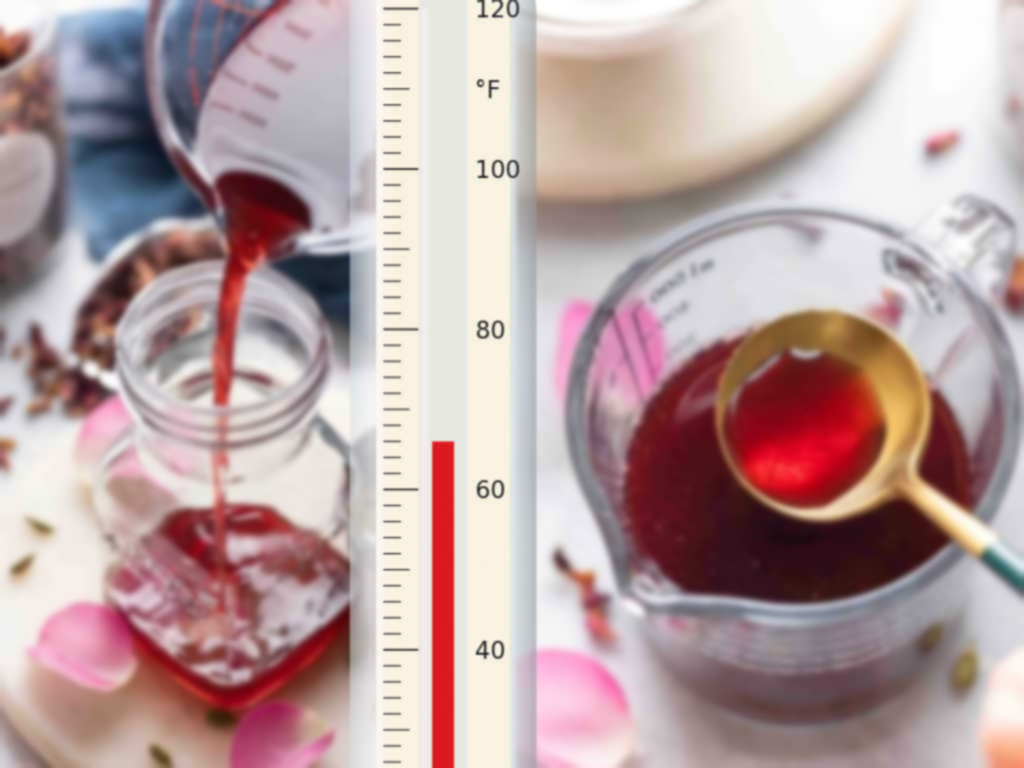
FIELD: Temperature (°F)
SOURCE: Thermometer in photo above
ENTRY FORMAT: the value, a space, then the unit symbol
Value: 66 °F
